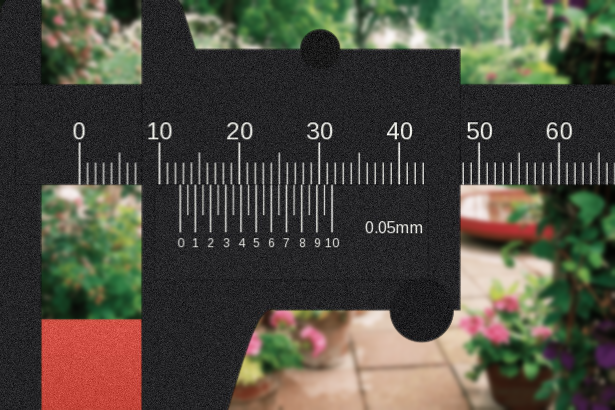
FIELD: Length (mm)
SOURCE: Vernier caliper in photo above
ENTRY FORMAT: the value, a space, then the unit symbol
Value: 12.6 mm
